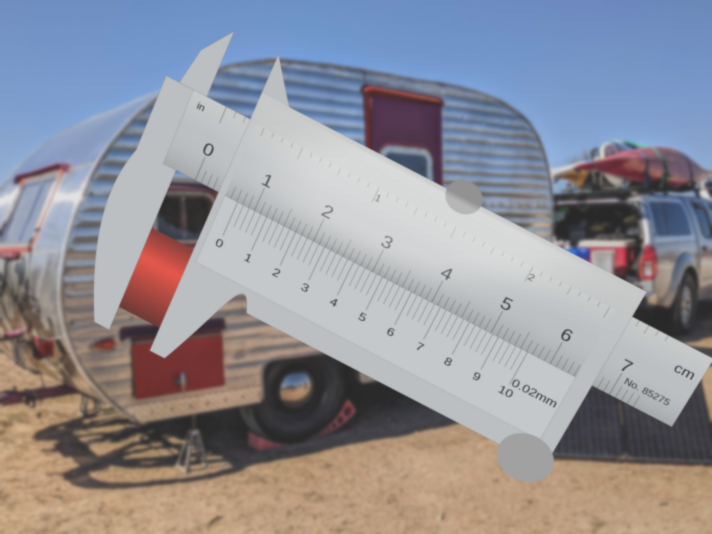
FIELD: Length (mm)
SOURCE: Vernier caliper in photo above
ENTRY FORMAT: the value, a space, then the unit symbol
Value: 7.2 mm
